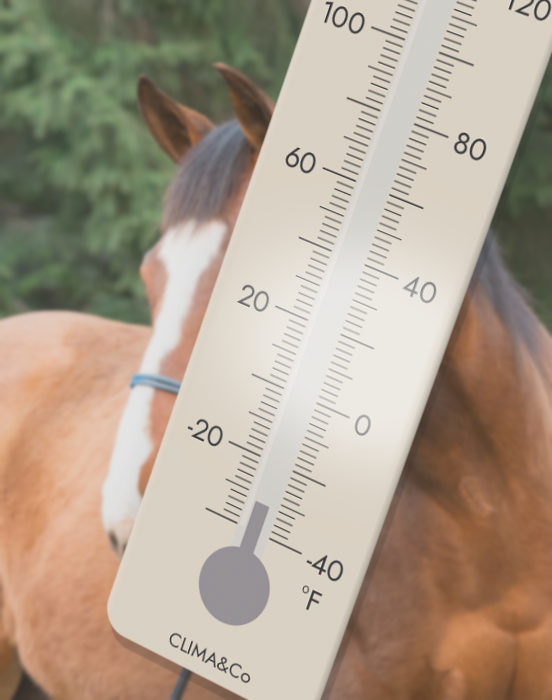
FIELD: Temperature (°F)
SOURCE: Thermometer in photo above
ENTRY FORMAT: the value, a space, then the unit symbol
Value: -32 °F
